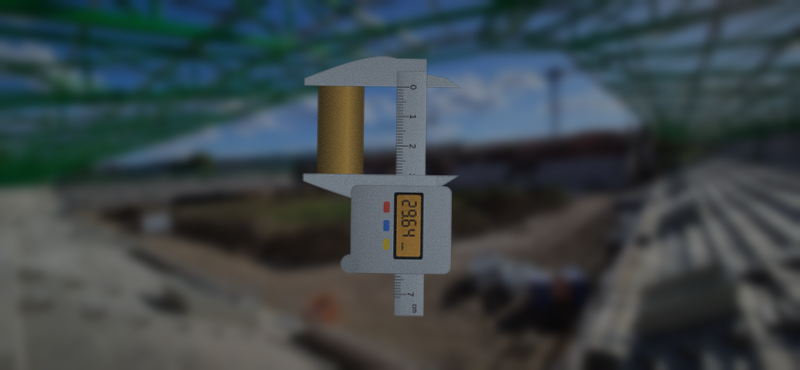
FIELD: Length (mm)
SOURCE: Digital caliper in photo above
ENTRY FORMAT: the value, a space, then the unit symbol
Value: 29.64 mm
